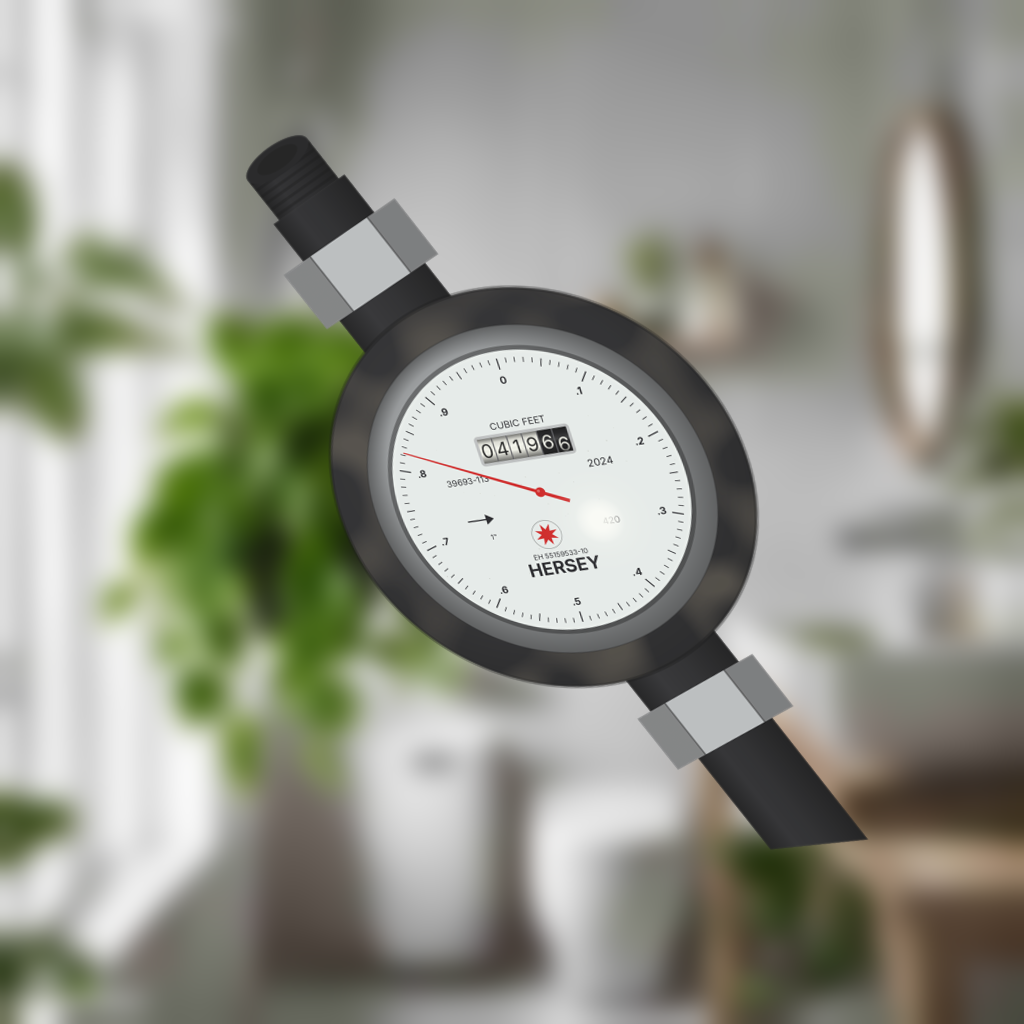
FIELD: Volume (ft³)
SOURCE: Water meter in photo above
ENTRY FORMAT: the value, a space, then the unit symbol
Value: 41965.82 ft³
